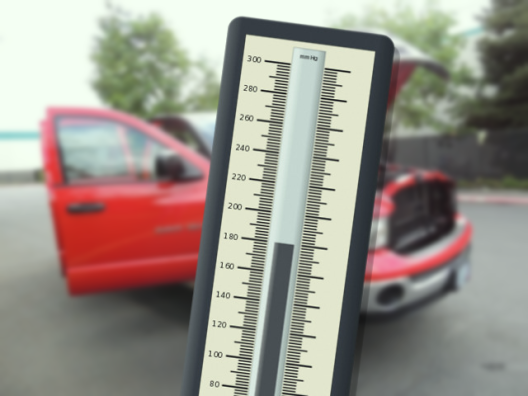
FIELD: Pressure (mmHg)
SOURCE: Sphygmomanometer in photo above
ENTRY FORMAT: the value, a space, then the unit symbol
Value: 180 mmHg
